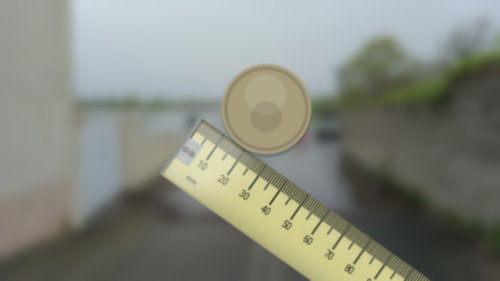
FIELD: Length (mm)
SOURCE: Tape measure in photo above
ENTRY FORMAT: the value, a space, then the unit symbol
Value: 35 mm
